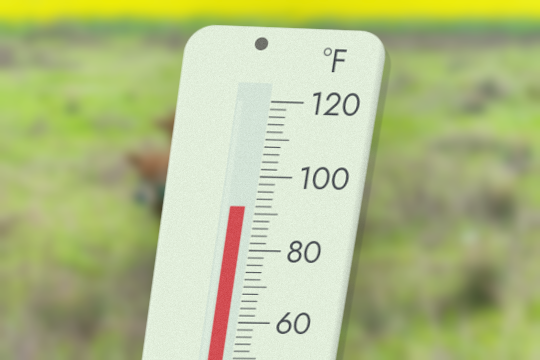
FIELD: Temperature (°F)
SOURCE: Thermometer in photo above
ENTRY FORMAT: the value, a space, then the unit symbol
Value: 92 °F
